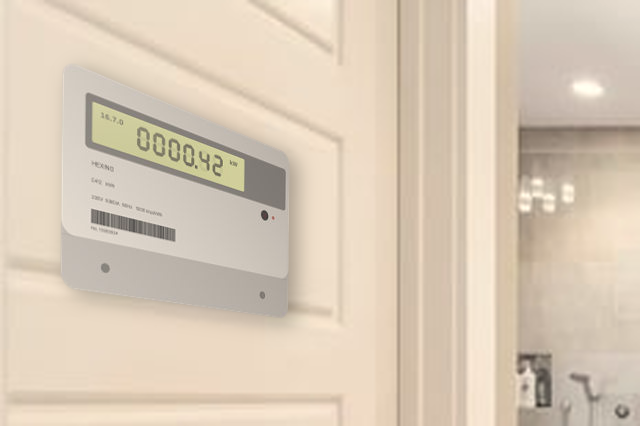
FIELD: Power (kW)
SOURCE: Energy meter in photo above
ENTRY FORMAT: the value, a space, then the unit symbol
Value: 0.42 kW
